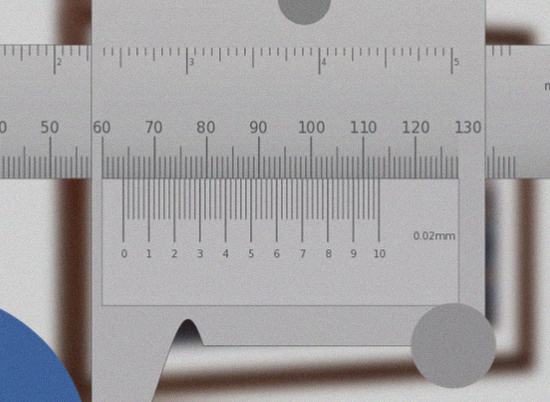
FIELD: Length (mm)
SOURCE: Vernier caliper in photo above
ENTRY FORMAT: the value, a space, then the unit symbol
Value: 64.0 mm
